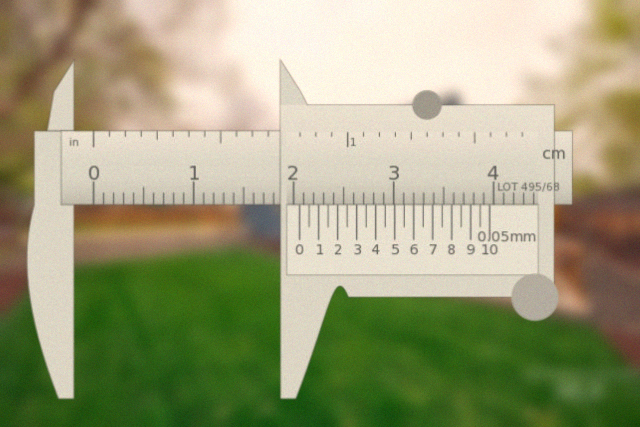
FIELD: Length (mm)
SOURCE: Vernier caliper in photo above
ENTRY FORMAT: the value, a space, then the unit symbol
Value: 20.6 mm
